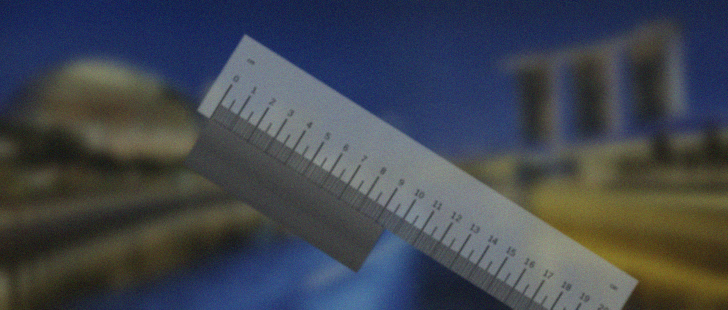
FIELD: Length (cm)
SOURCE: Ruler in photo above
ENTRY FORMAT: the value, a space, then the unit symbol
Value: 9.5 cm
